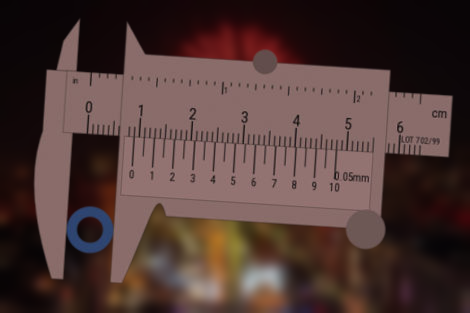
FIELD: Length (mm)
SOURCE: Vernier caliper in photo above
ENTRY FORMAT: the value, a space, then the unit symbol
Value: 9.0 mm
